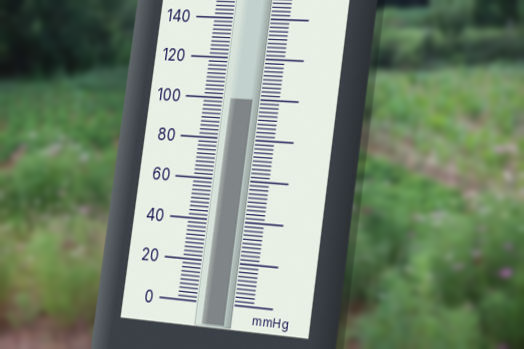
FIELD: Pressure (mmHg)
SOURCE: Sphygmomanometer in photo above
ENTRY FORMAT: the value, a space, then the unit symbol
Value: 100 mmHg
